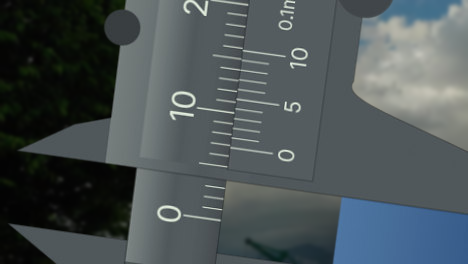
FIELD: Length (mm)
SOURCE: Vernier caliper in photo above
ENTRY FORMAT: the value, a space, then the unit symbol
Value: 6.8 mm
